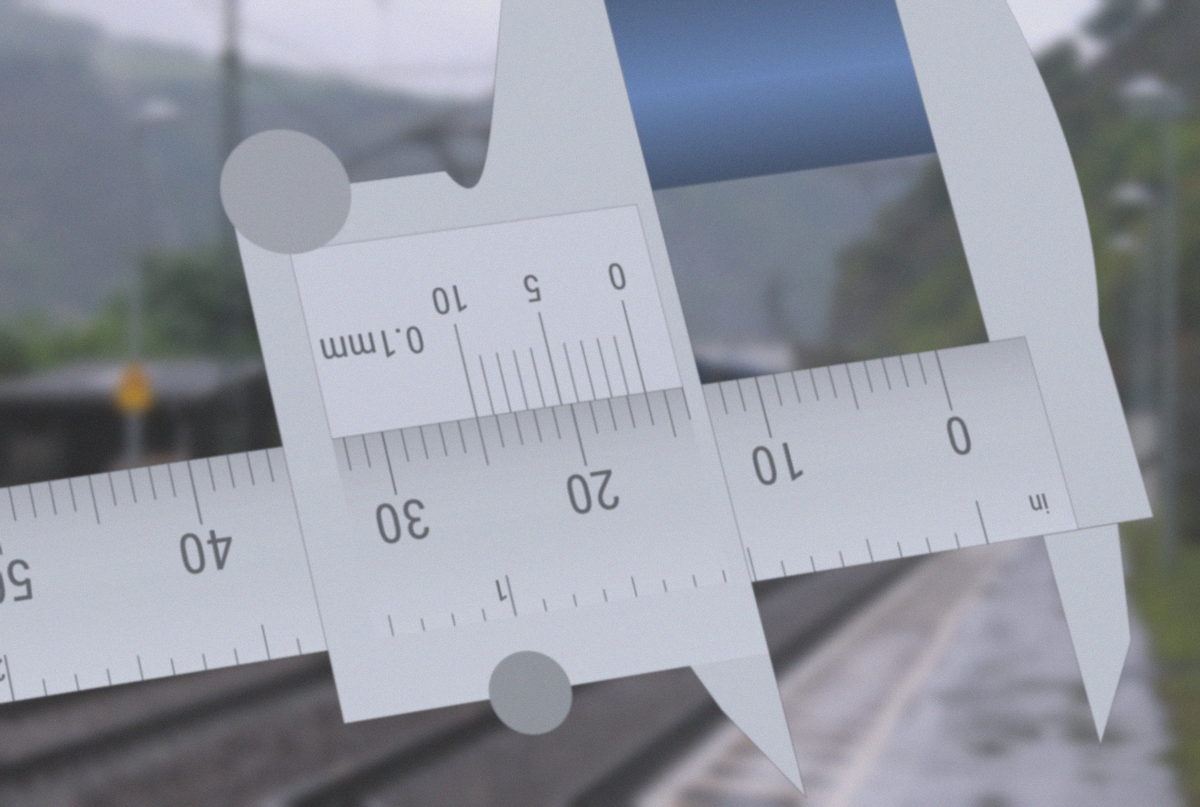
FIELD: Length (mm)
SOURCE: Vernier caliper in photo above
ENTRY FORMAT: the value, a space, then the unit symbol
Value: 16.0 mm
